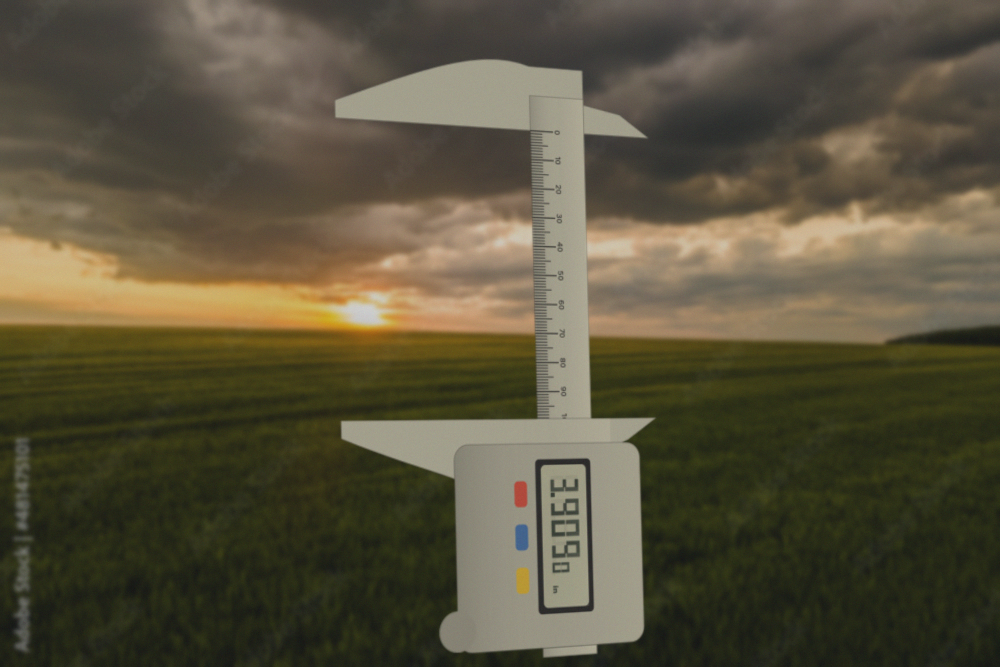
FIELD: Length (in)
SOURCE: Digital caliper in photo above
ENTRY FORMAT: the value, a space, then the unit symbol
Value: 3.9090 in
